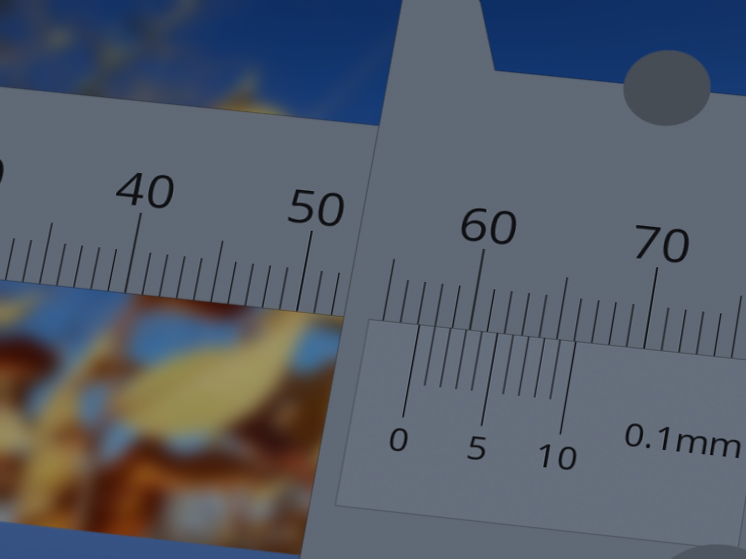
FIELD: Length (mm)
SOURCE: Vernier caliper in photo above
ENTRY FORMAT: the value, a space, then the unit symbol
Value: 57.1 mm
